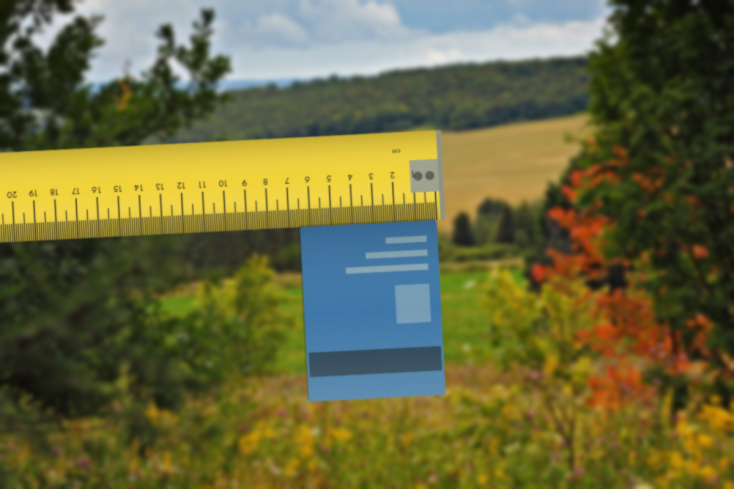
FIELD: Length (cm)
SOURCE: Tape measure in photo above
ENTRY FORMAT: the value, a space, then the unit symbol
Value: 6.5 cm
